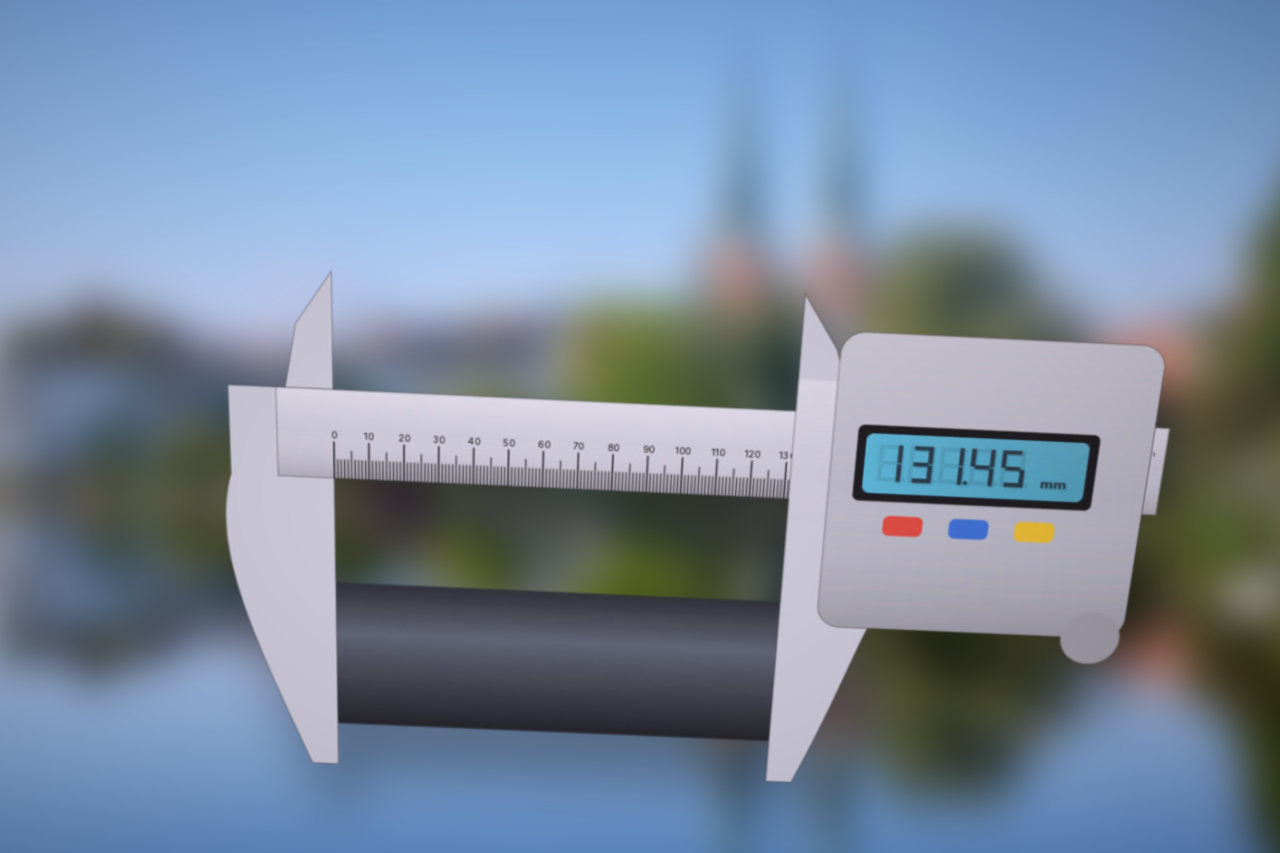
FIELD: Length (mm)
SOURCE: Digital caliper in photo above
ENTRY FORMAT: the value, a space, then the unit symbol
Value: 131.45 mm
